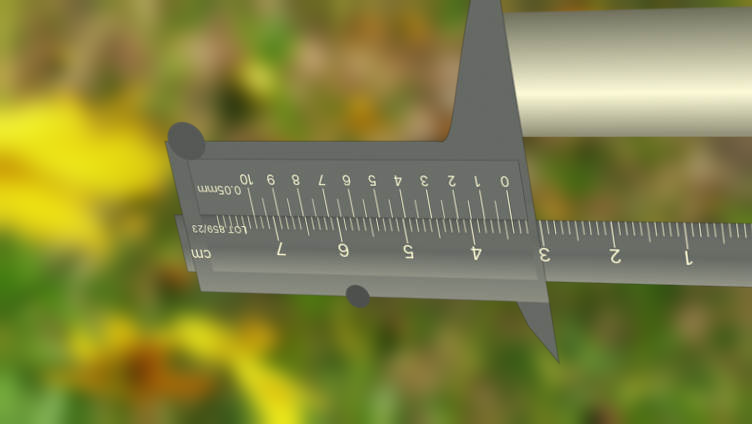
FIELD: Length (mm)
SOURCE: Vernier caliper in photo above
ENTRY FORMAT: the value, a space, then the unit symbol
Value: 34.0 mm
